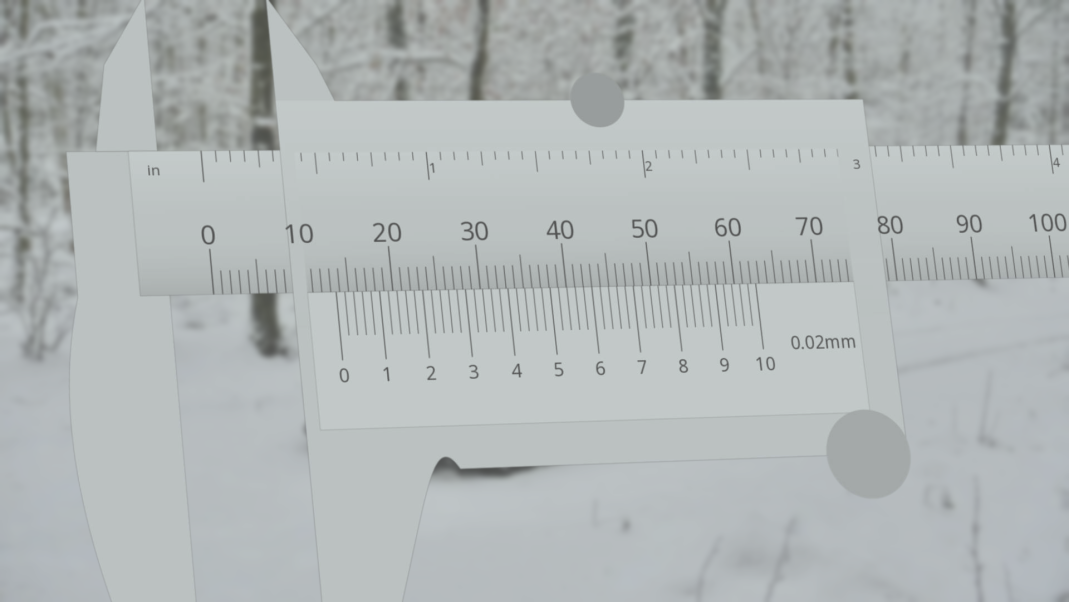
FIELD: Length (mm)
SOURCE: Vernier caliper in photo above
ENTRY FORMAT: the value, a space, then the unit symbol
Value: 13.6 mm
